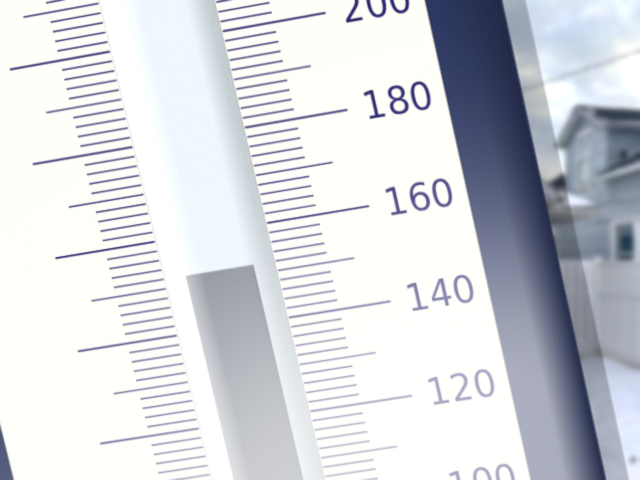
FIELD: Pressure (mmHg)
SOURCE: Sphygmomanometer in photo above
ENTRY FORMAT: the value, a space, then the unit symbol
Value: 152 mmHg
